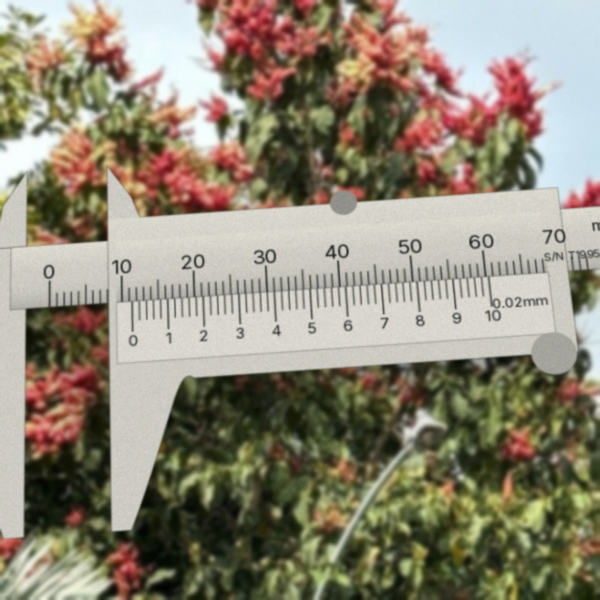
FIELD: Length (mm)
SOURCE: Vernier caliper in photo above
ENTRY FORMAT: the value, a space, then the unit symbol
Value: 11.4 mm
